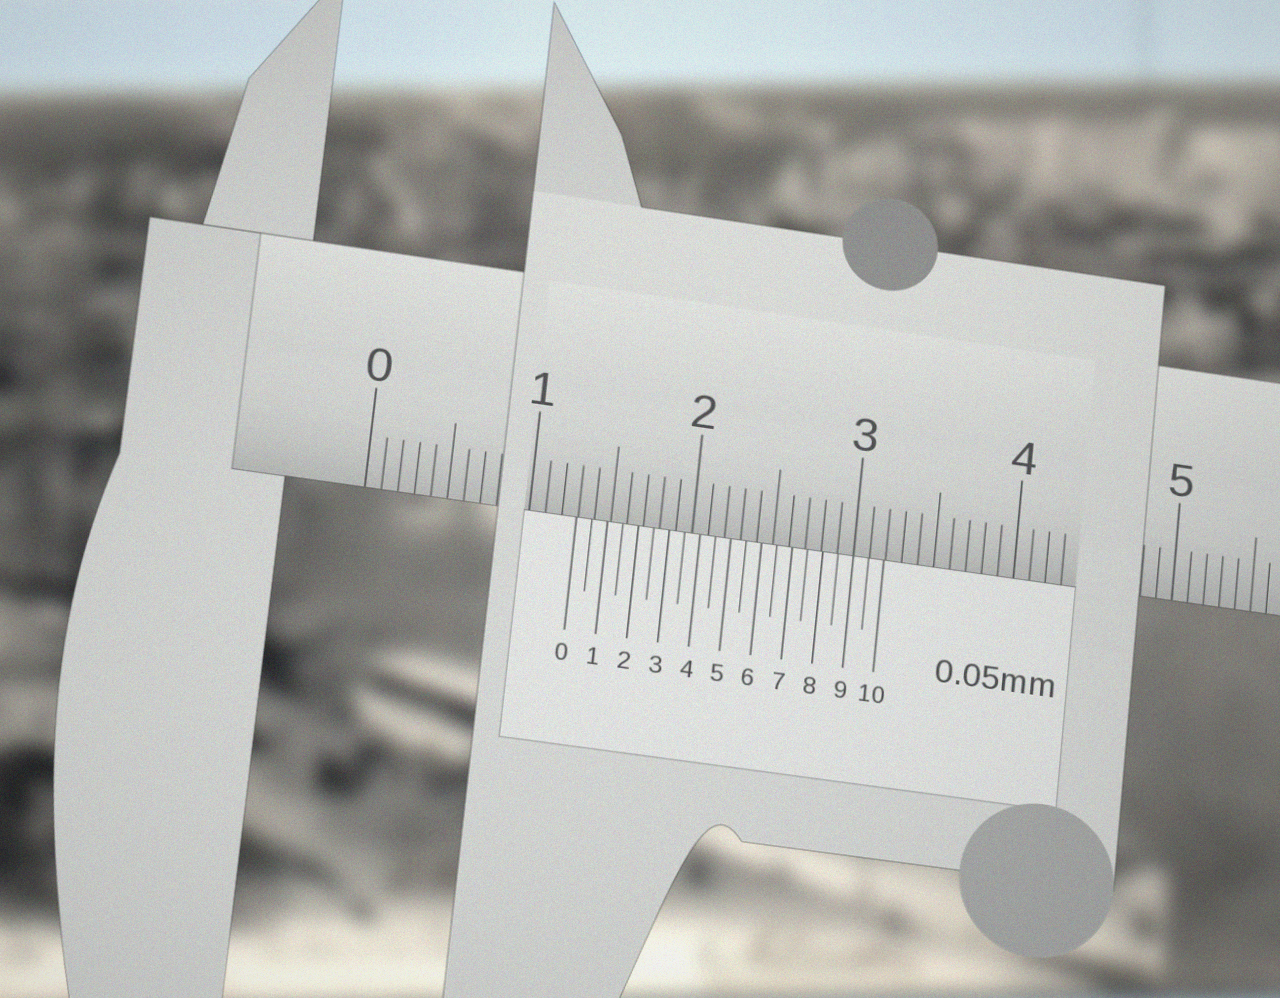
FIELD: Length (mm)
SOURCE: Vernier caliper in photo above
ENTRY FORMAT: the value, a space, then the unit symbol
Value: 12.9 mm
